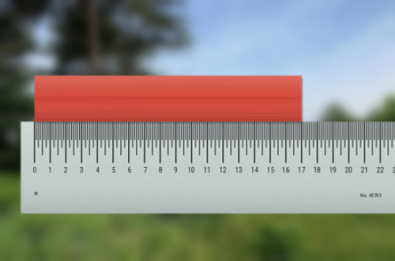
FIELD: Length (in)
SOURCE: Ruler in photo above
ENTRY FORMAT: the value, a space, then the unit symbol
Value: 17 in
